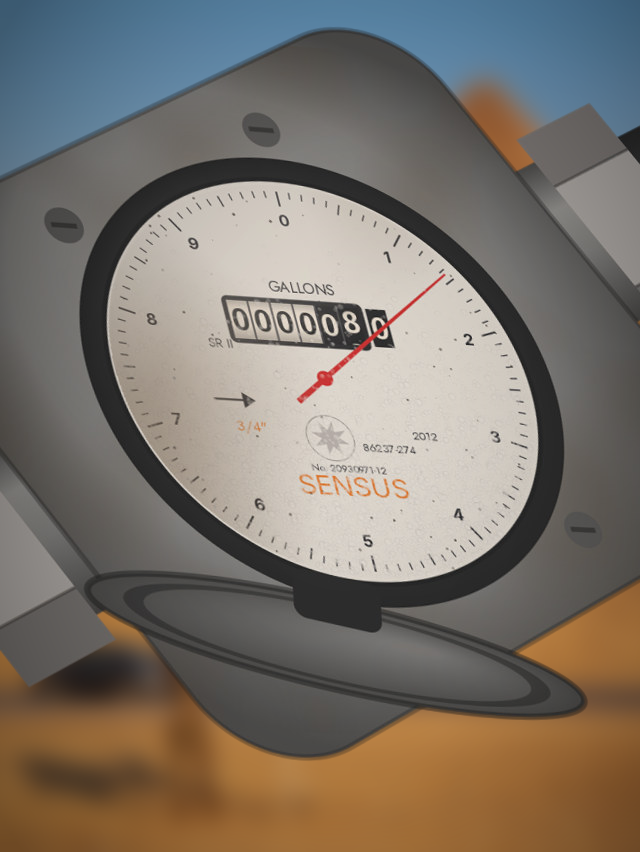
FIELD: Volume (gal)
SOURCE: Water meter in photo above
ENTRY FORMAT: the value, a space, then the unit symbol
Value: 81.4 gal
